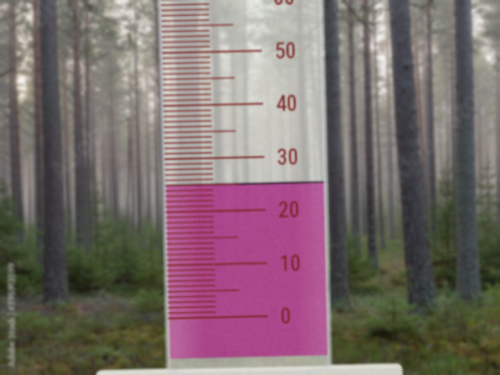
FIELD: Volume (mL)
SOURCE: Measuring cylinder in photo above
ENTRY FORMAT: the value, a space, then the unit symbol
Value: 25 mL
